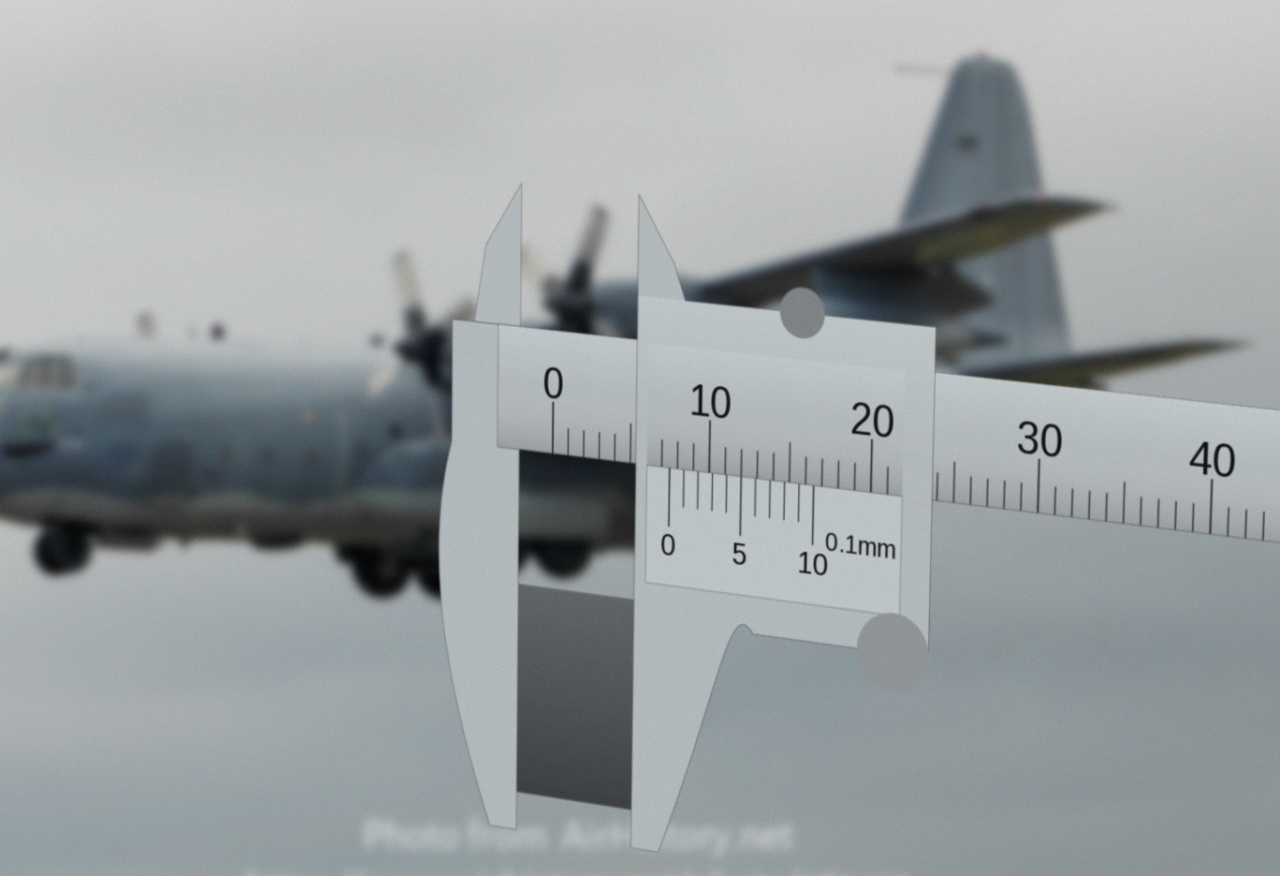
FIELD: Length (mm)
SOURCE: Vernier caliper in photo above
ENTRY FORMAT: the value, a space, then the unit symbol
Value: 7.5 mm
